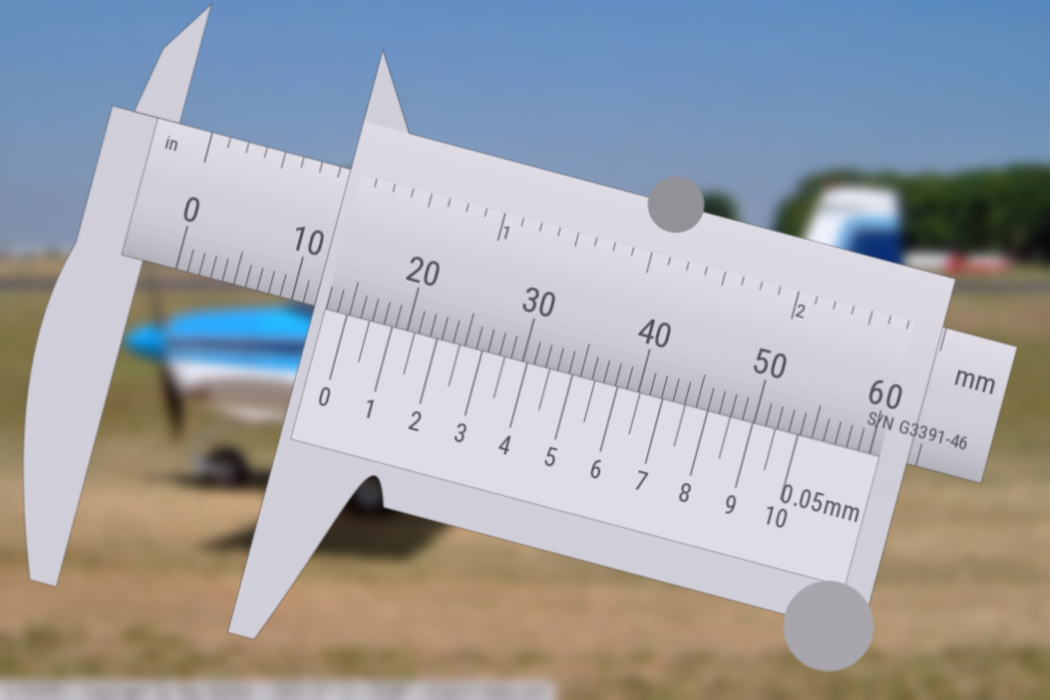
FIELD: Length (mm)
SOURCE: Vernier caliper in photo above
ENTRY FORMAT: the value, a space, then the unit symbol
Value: 14.8 mm
